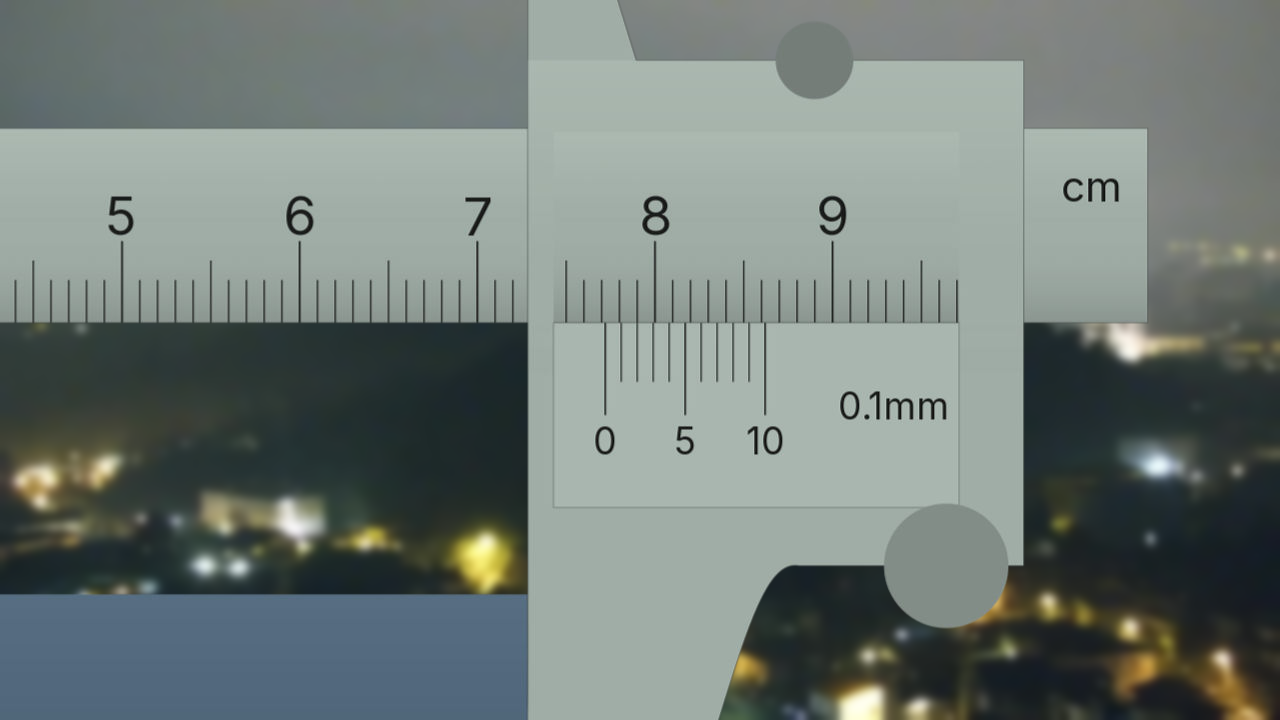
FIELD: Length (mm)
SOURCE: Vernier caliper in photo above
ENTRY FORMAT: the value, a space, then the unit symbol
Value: 77.2 mm
